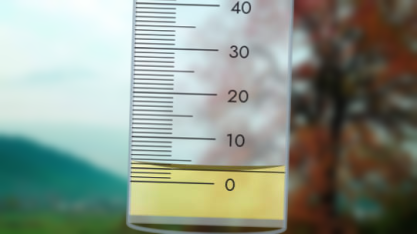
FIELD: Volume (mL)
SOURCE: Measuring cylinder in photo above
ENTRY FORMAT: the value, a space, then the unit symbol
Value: 3 mL
